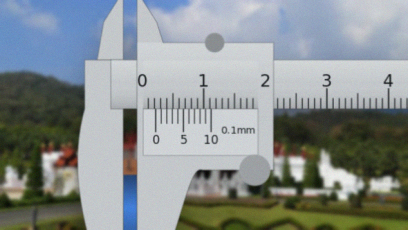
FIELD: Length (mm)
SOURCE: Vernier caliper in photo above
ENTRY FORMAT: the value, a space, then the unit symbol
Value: 2.2 mm
